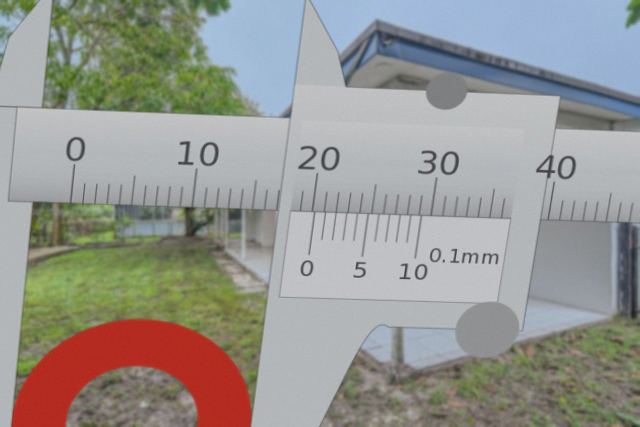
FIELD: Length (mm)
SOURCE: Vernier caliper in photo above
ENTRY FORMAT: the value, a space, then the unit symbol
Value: 20.2 mm
